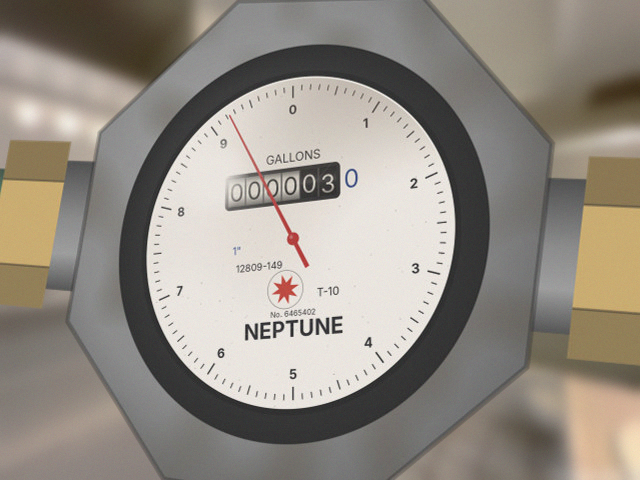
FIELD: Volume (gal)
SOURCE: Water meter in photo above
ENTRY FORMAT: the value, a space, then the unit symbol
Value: 29.2 gal
